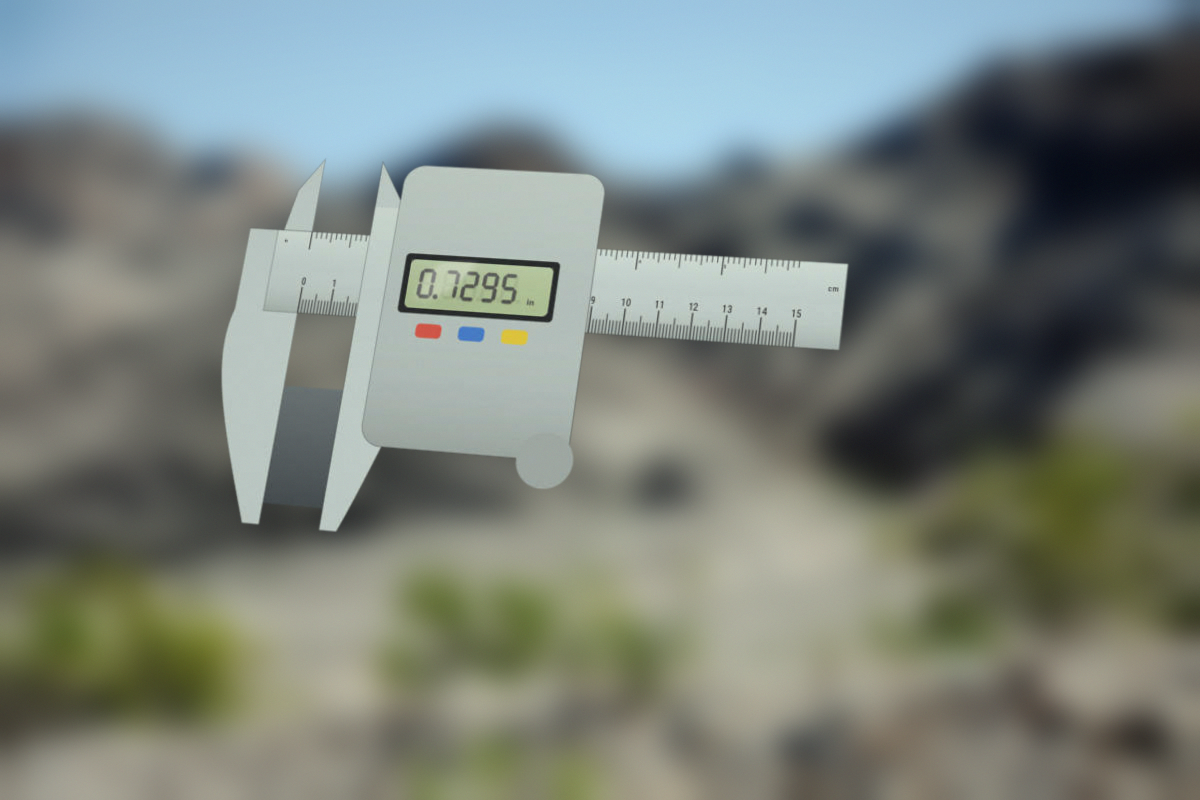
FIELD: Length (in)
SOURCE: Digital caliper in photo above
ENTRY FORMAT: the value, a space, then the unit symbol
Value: 0.7295 in
